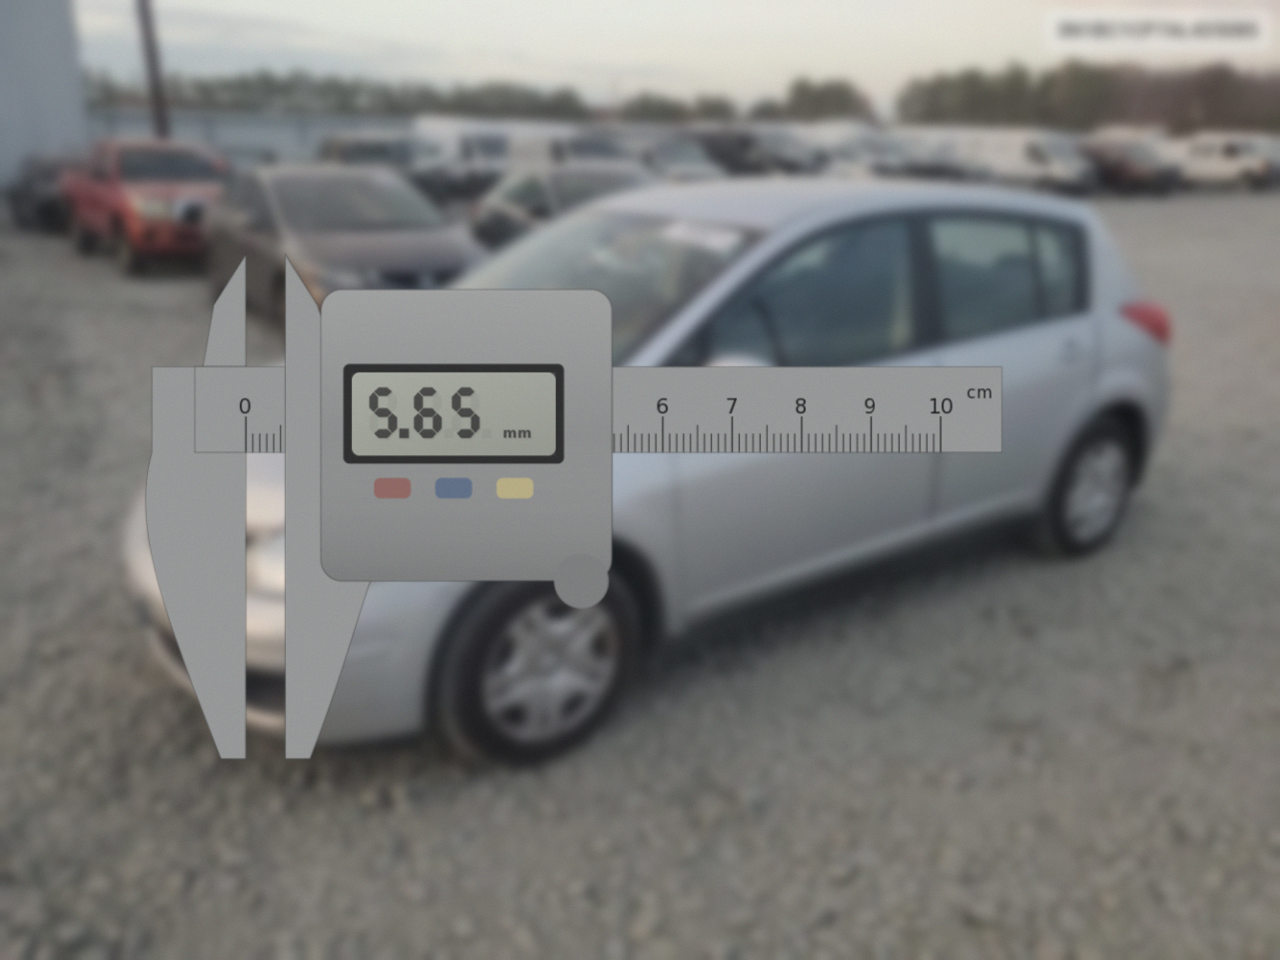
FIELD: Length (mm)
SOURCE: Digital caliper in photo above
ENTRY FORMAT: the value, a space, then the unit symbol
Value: 5.65 mm
